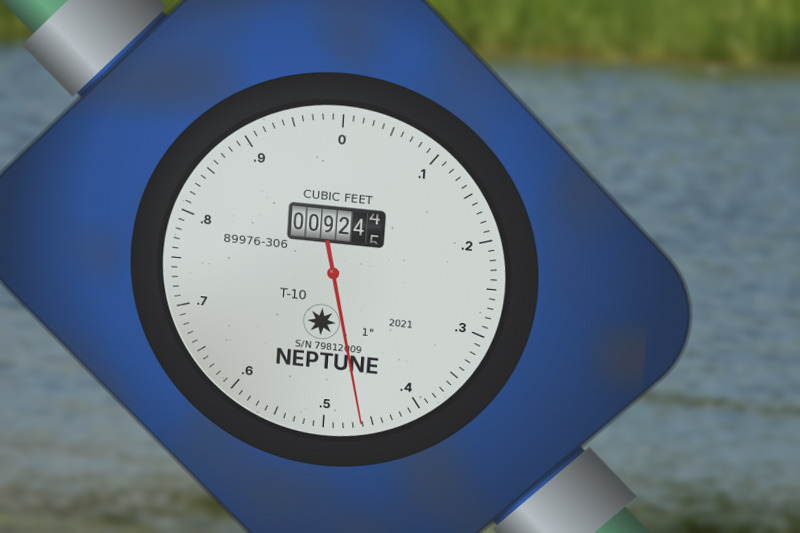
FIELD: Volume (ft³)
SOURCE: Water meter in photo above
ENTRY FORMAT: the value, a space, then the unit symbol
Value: 9244.46 ft³
